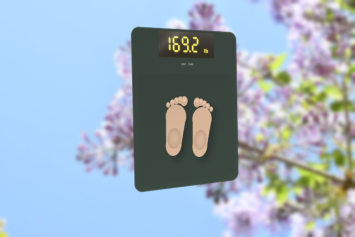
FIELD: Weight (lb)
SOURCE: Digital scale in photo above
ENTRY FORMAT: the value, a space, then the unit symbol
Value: 169.2 lb
